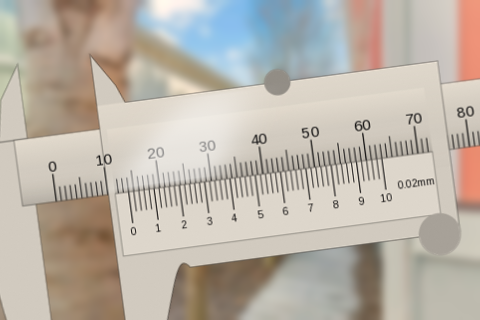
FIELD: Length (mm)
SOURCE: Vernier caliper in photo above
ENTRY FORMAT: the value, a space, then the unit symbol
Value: 14.0 mm
